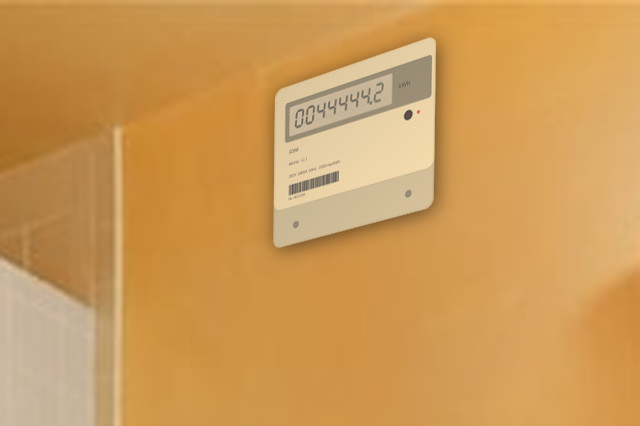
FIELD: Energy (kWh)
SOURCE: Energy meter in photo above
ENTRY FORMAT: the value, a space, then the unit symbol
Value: 44444.2 kWh
